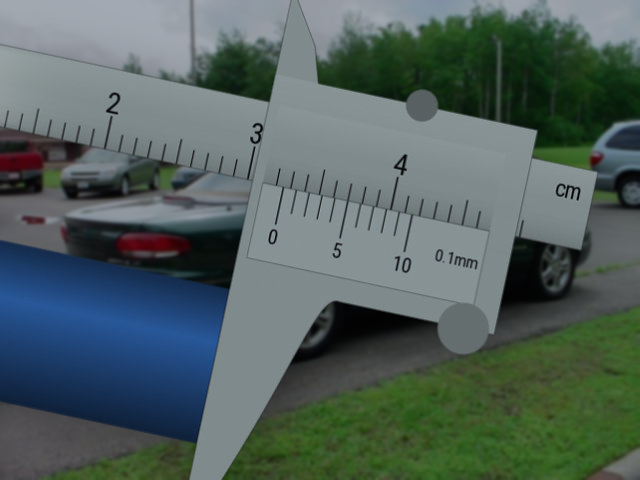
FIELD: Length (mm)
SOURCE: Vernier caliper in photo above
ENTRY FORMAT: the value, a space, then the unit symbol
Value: 32.5 mm
